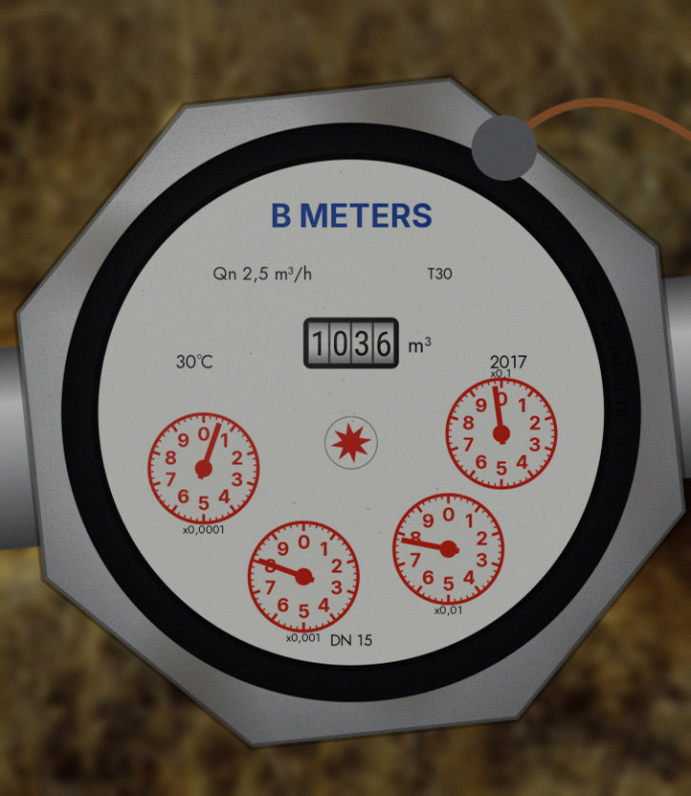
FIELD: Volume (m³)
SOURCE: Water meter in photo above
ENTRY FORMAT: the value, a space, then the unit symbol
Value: 1035.9780 m³
